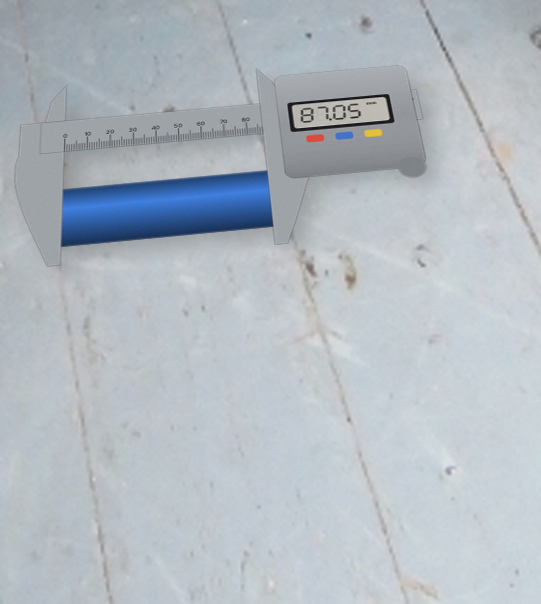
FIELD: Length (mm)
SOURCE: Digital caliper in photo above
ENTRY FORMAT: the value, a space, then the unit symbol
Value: 87.05 mm
